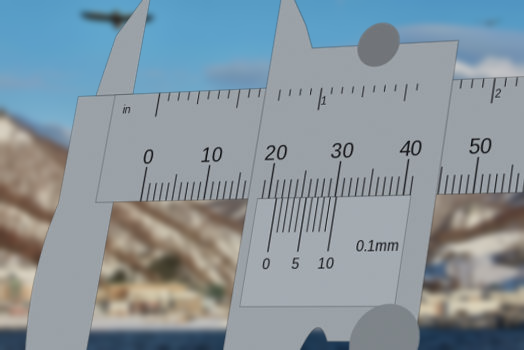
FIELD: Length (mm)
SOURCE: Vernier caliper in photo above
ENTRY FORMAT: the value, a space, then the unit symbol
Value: 21.2 mm
